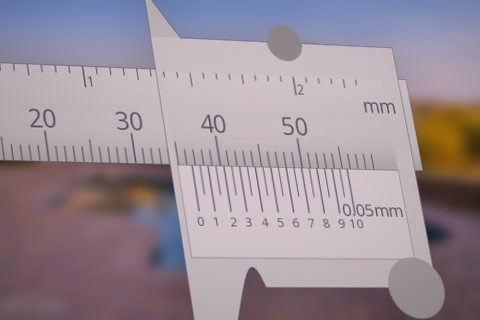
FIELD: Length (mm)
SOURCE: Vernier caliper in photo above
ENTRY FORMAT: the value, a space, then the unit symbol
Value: 36.6 mm
